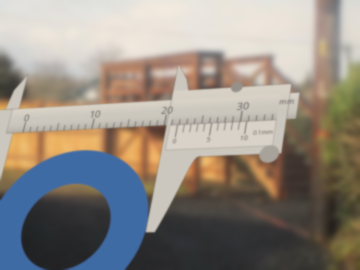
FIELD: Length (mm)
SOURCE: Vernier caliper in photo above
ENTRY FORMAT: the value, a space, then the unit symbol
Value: 21.8 mm
